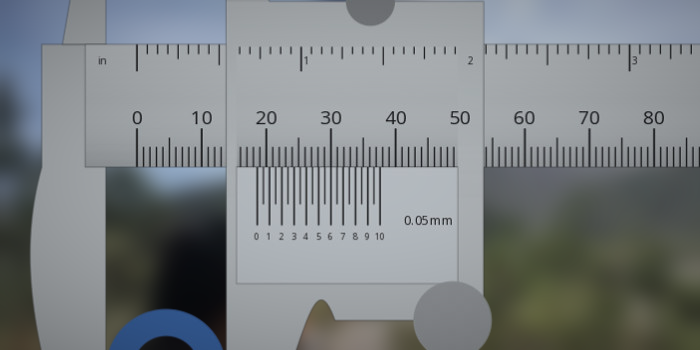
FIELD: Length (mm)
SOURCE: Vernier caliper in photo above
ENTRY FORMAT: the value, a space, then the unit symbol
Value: 18.6 mm
